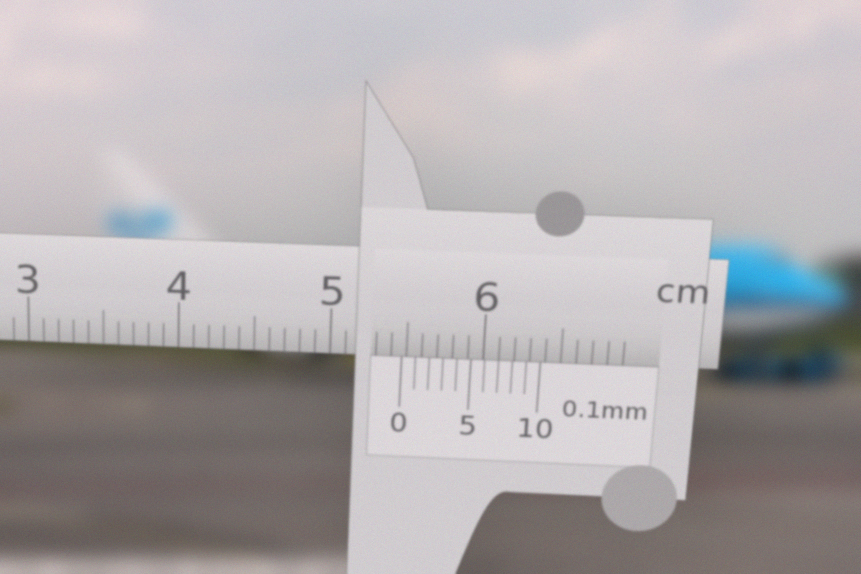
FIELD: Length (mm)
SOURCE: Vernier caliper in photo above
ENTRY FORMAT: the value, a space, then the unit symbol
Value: 54.7 mm
